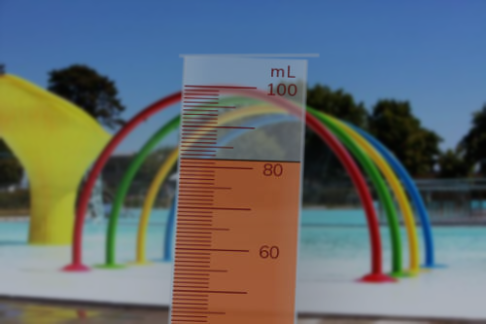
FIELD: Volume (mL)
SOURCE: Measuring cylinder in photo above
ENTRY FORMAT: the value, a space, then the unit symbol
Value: 82 mL
